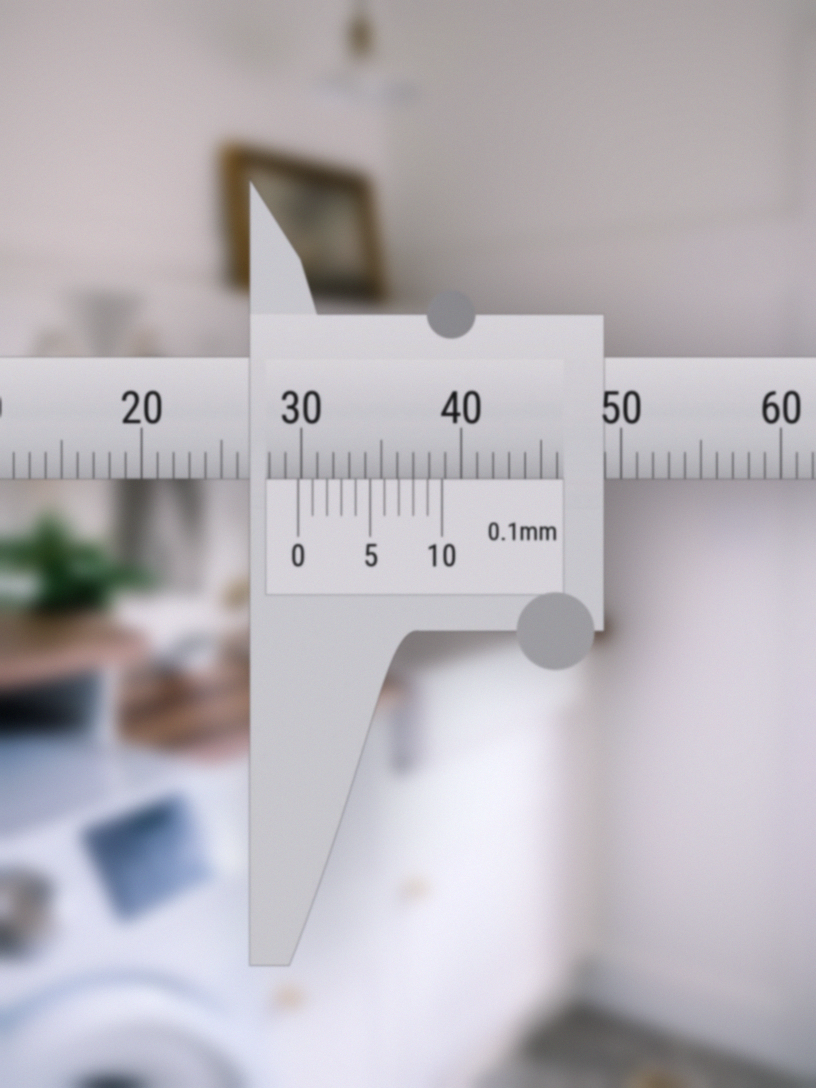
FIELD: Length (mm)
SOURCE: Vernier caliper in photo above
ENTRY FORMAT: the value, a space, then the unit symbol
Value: 29.8 mm
